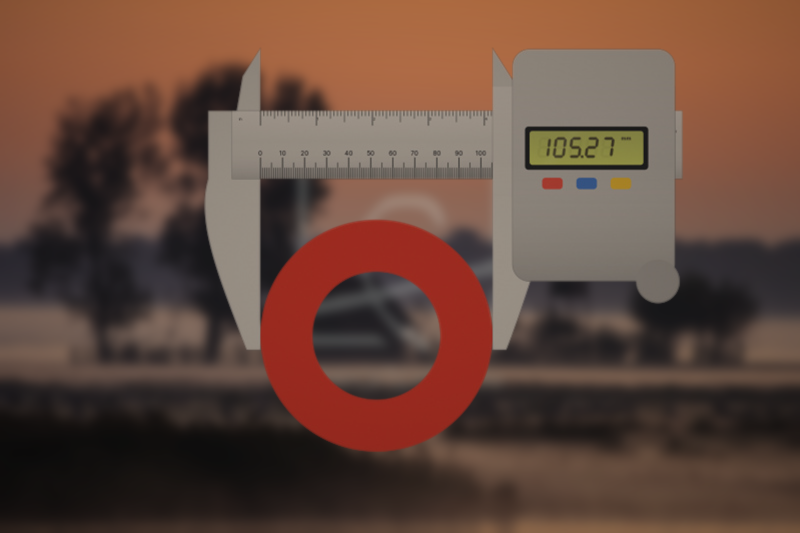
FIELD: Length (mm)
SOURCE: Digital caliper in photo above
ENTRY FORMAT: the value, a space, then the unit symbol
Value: 105.27 mm
